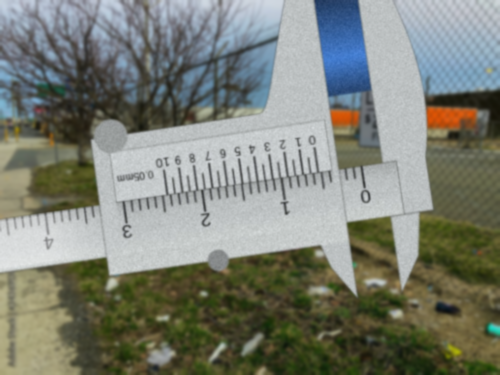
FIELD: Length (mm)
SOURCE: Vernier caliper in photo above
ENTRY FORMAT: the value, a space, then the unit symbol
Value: 5.4 mm
